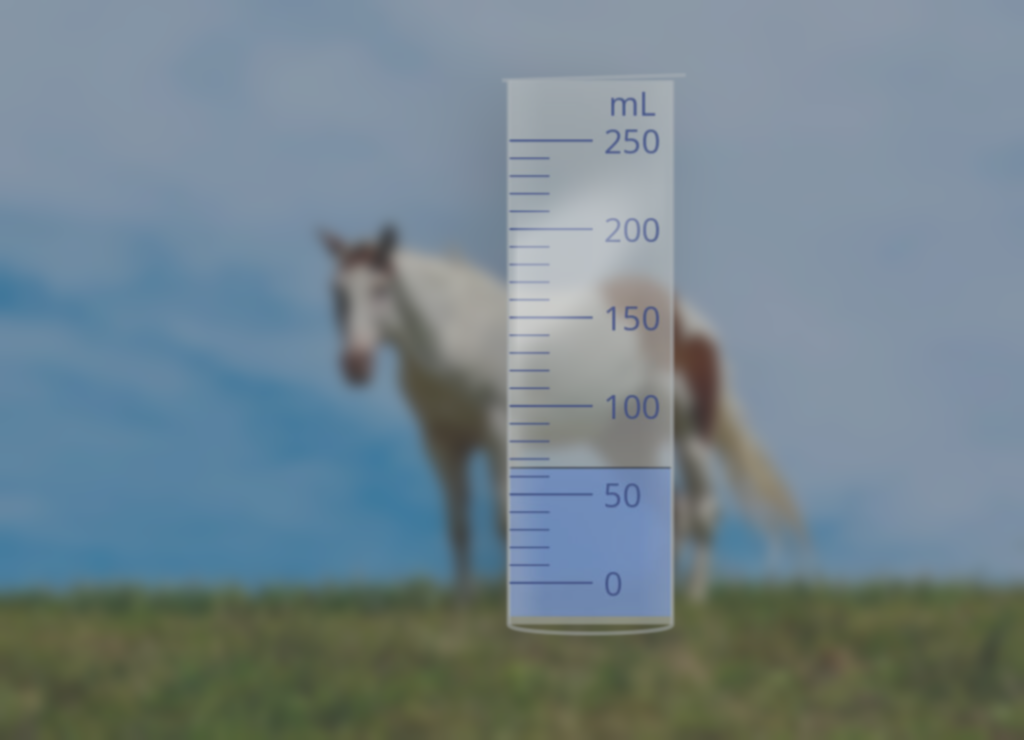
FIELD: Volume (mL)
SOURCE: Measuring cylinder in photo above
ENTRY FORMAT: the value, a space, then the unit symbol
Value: 65 mL
